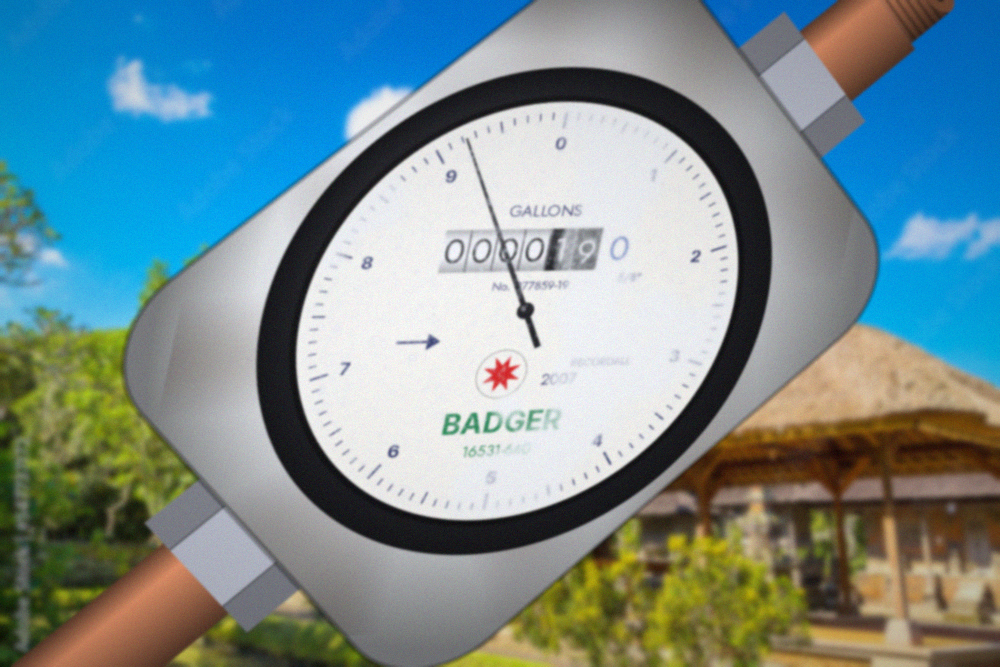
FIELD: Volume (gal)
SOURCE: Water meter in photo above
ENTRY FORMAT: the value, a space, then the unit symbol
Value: 189.2 gal
